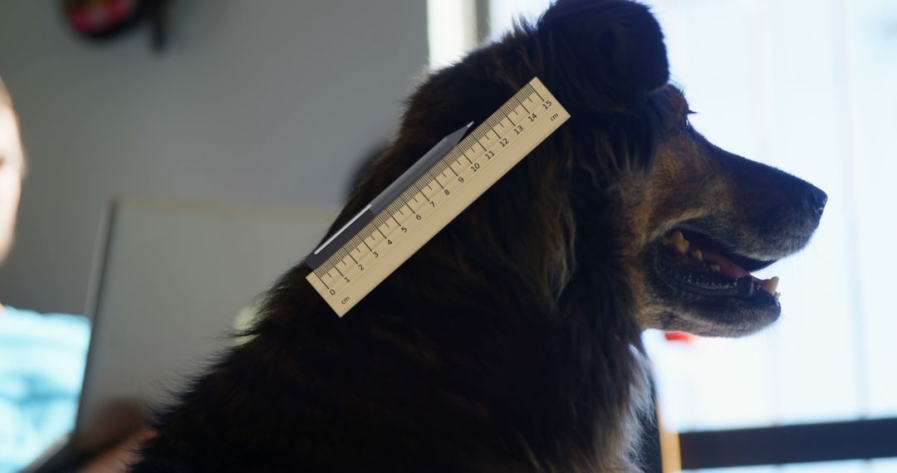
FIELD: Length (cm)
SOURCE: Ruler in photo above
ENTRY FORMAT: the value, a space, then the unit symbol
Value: 11.5 cm
